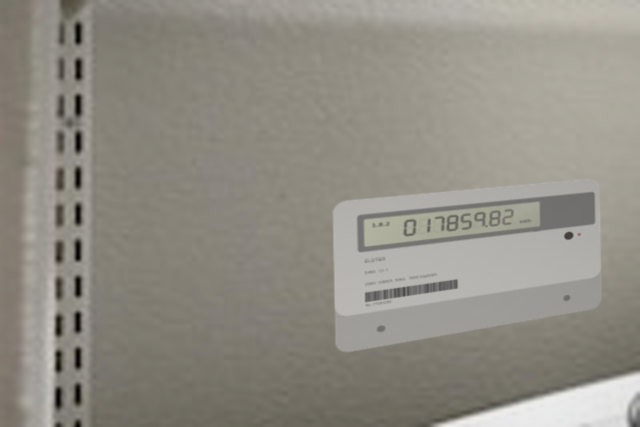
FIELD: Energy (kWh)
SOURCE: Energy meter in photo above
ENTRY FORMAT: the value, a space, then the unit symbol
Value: 17859.82 kWh
